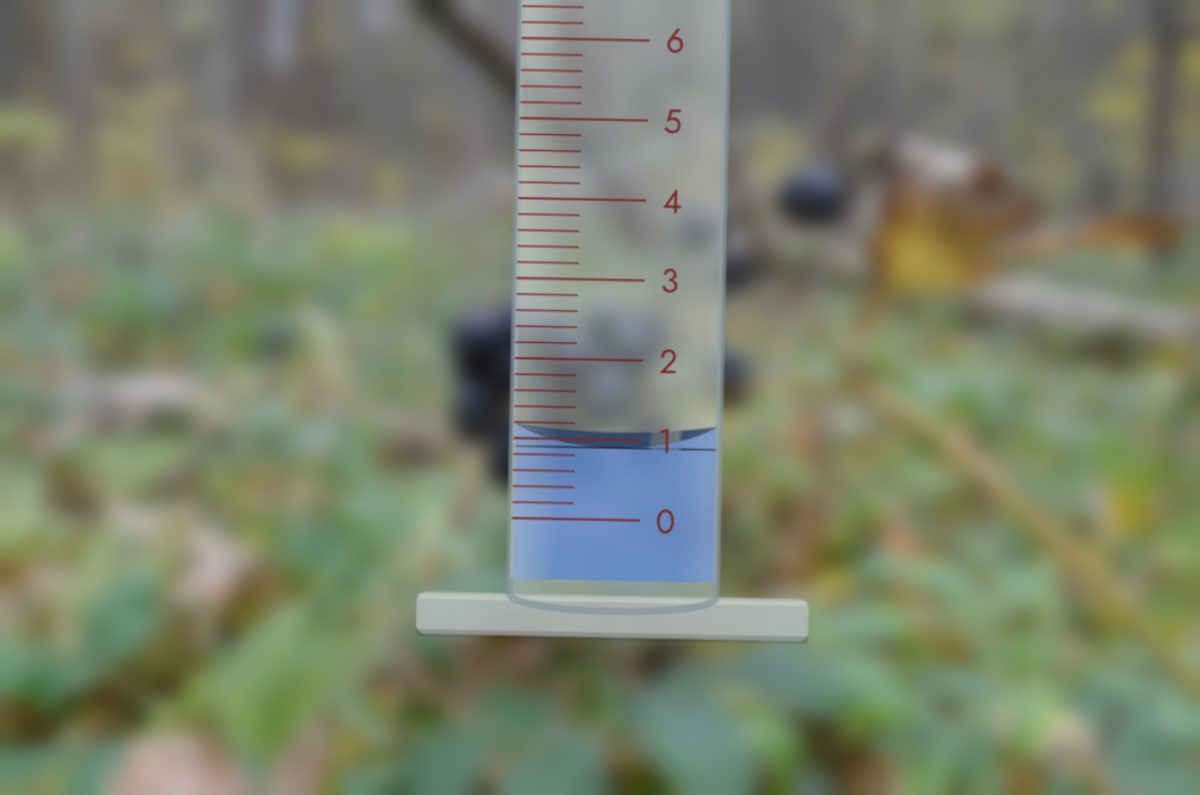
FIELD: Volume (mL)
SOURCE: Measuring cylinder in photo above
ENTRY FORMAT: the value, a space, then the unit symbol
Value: 0.9 mL
